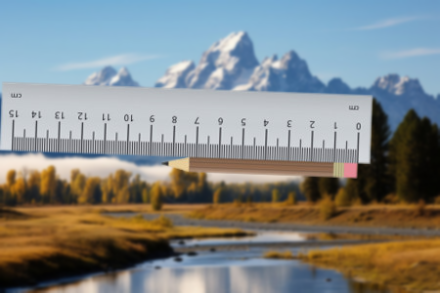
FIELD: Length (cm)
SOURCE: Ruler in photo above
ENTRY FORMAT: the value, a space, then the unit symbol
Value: 8.5 cm
